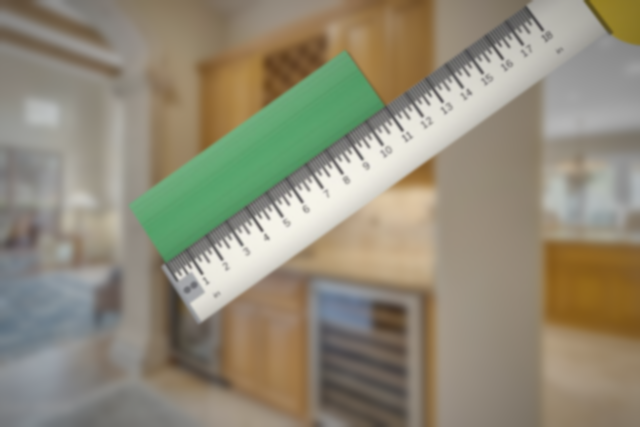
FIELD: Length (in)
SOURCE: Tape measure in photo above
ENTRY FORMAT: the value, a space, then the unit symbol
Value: 11 in
